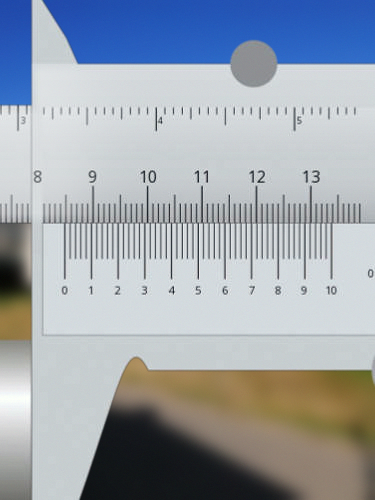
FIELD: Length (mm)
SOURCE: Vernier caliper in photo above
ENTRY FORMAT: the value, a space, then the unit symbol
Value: 84.8 mm
